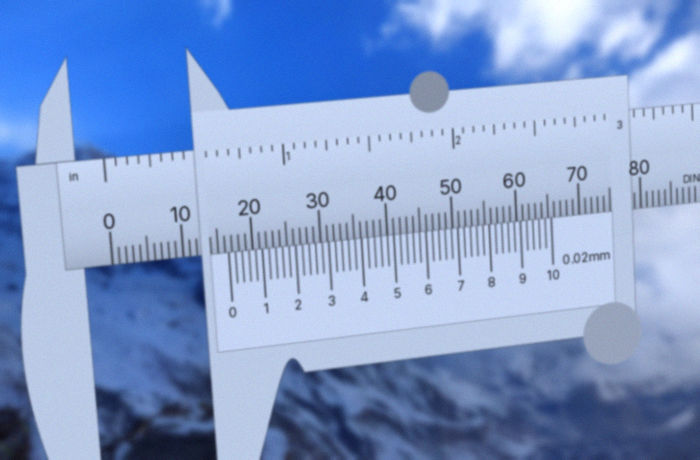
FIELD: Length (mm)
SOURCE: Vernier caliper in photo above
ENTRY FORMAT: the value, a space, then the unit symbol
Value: 16.5 mm
